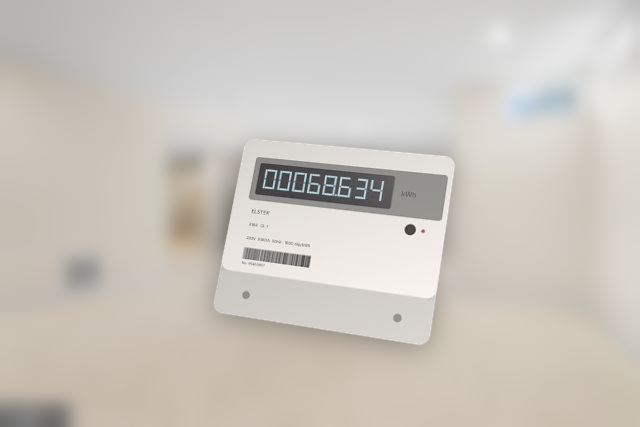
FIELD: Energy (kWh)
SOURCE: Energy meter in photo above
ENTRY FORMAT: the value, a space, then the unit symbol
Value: 68.634 kWh
